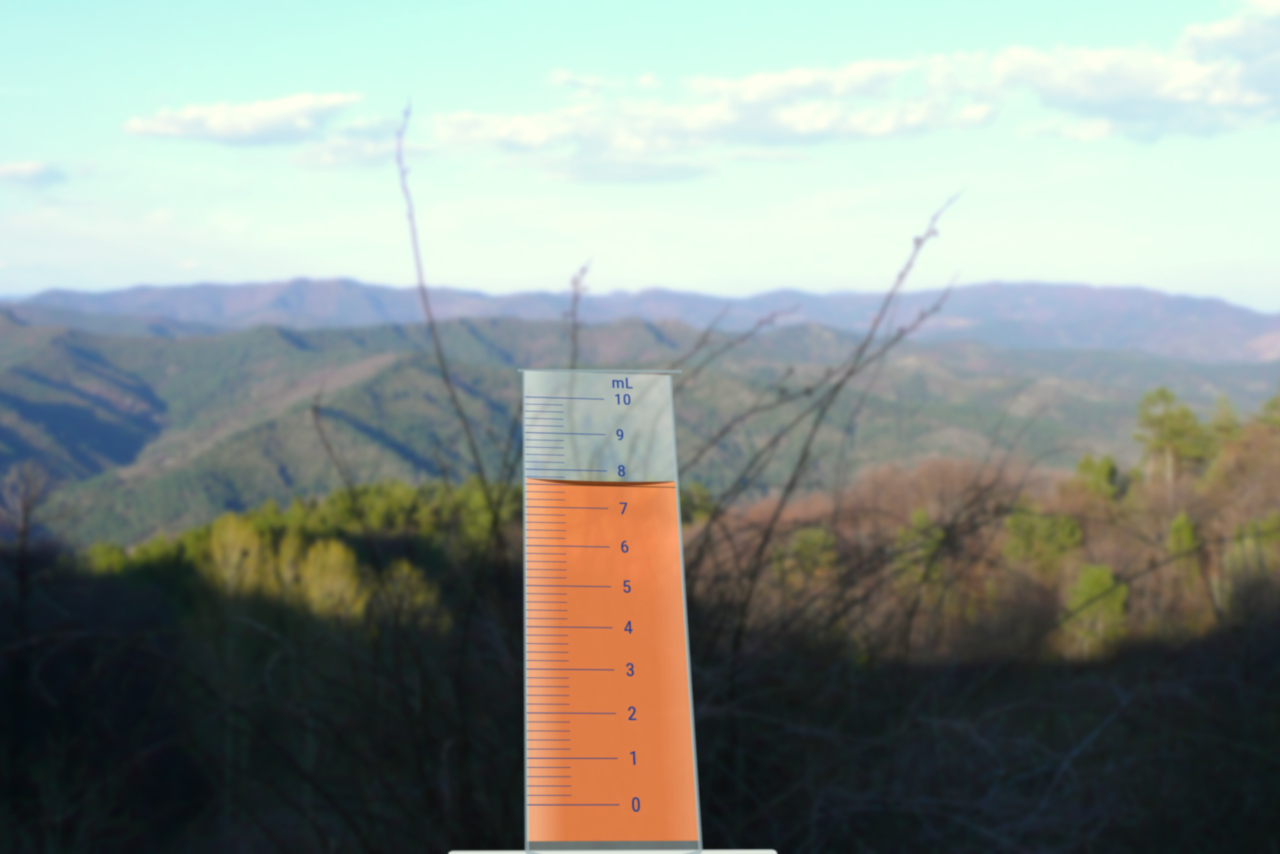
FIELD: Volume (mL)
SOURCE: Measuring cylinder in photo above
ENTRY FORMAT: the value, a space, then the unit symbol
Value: 7.6 mL
